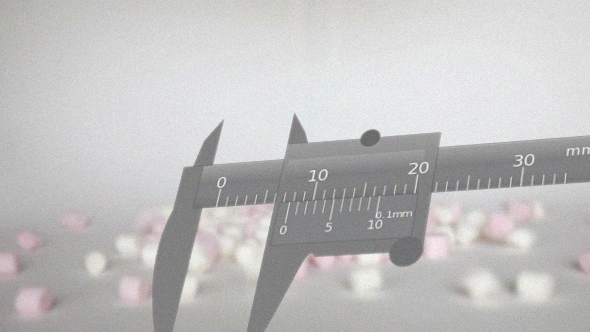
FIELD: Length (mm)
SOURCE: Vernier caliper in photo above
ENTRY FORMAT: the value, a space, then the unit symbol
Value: 7.6 mm
